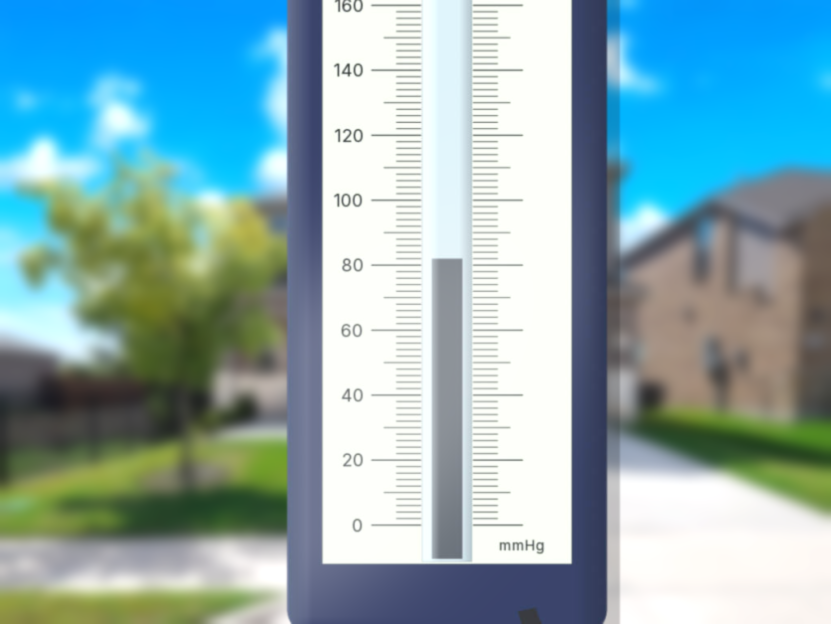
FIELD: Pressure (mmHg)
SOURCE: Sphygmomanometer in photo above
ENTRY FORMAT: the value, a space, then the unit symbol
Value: 82 mmHg
